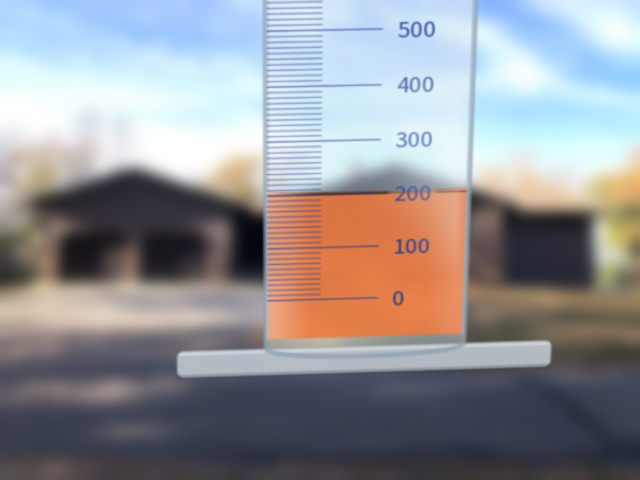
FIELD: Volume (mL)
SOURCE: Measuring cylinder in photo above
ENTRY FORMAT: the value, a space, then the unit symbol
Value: 200 mL
